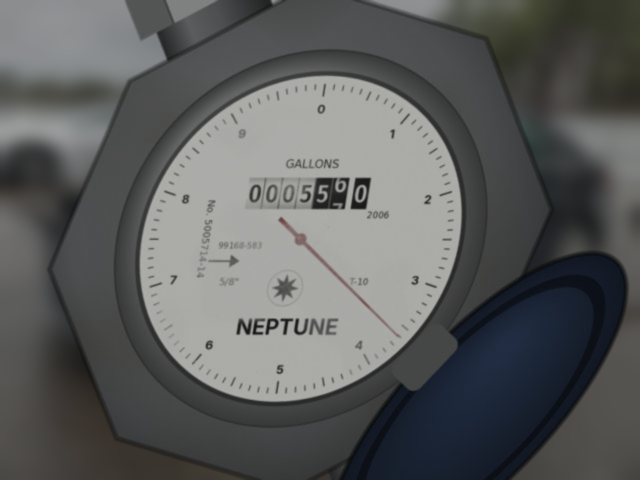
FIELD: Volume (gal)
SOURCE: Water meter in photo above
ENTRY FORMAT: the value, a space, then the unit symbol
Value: 5563.6 gal
